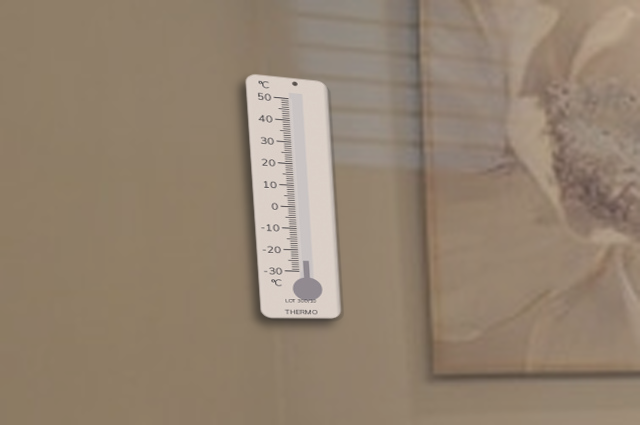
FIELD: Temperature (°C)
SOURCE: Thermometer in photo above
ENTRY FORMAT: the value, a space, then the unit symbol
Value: -25 °C
